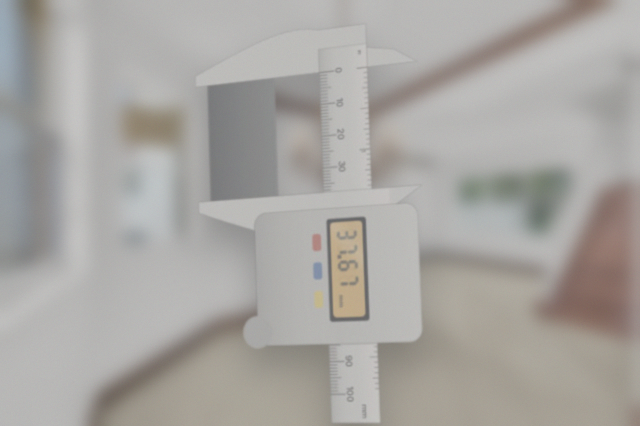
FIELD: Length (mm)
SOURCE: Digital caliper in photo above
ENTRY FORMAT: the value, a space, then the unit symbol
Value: 37.67 mm
